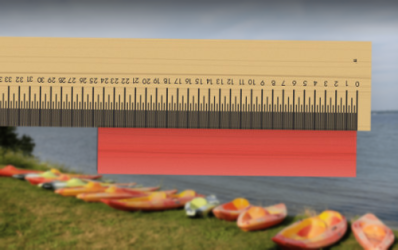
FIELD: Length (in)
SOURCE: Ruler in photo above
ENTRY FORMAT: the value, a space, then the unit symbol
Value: 24.5 in
